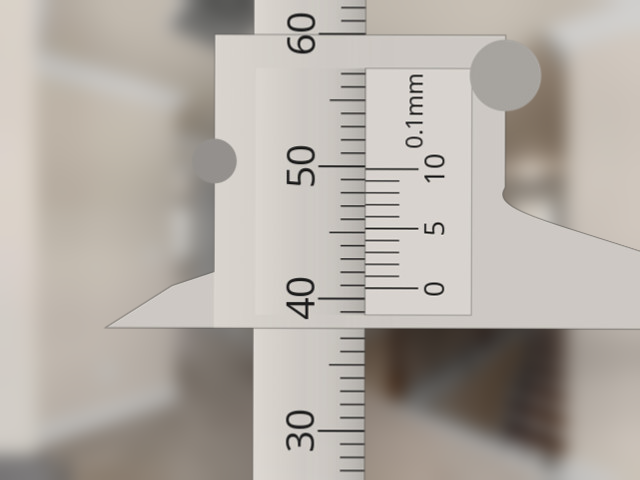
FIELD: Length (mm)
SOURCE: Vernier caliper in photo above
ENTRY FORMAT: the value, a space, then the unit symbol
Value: 40.8 mm
